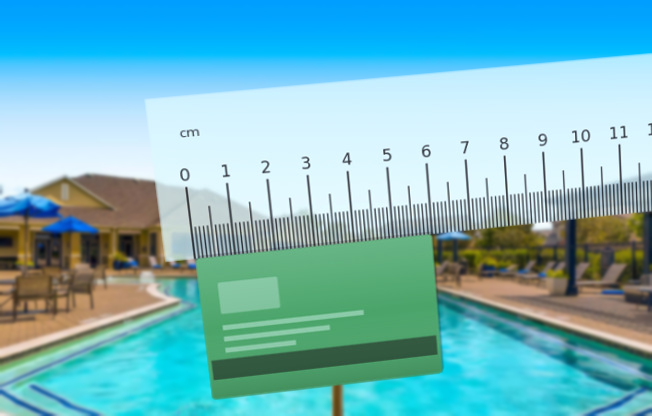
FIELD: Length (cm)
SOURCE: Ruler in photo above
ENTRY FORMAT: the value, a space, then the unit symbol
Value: 6 cm
